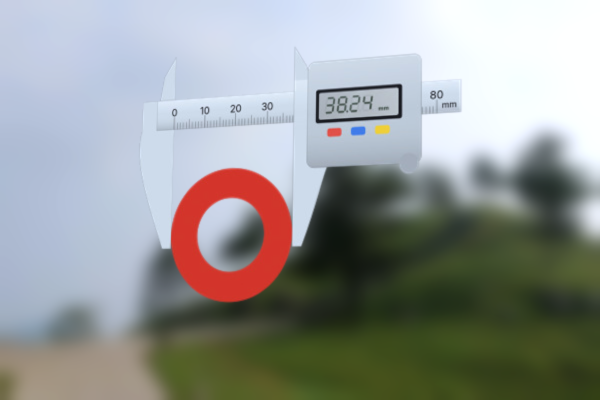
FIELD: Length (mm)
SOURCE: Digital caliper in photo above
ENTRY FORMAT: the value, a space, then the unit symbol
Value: 38.24 mm
